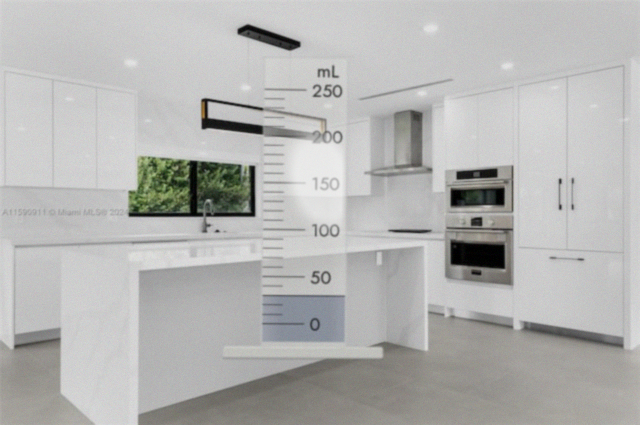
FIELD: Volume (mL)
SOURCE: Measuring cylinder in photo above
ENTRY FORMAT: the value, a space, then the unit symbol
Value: 30 mL
